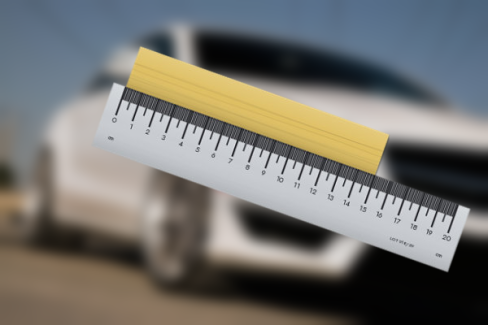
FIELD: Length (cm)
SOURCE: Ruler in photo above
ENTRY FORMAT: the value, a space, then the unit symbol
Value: 15 cm
